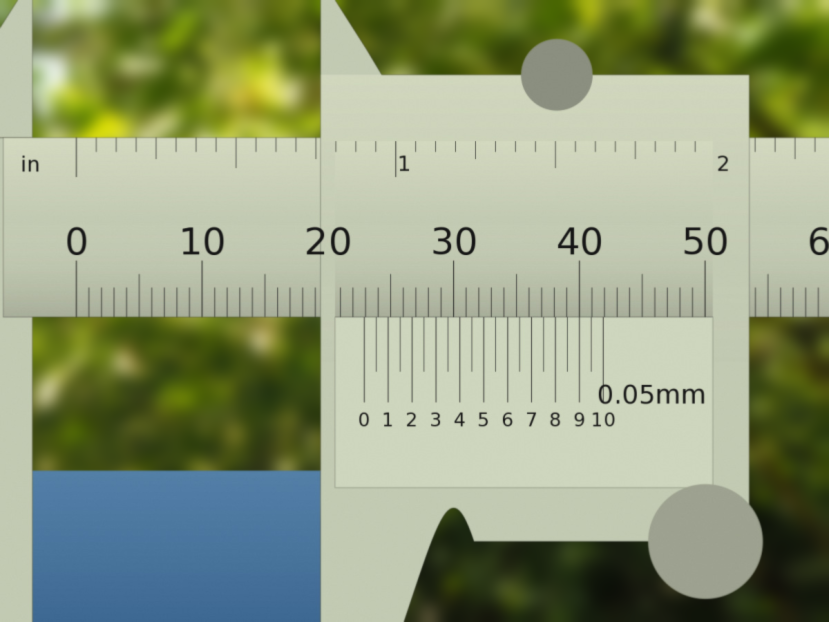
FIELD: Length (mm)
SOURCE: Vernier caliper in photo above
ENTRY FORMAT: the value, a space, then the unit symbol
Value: 22.9 mm
